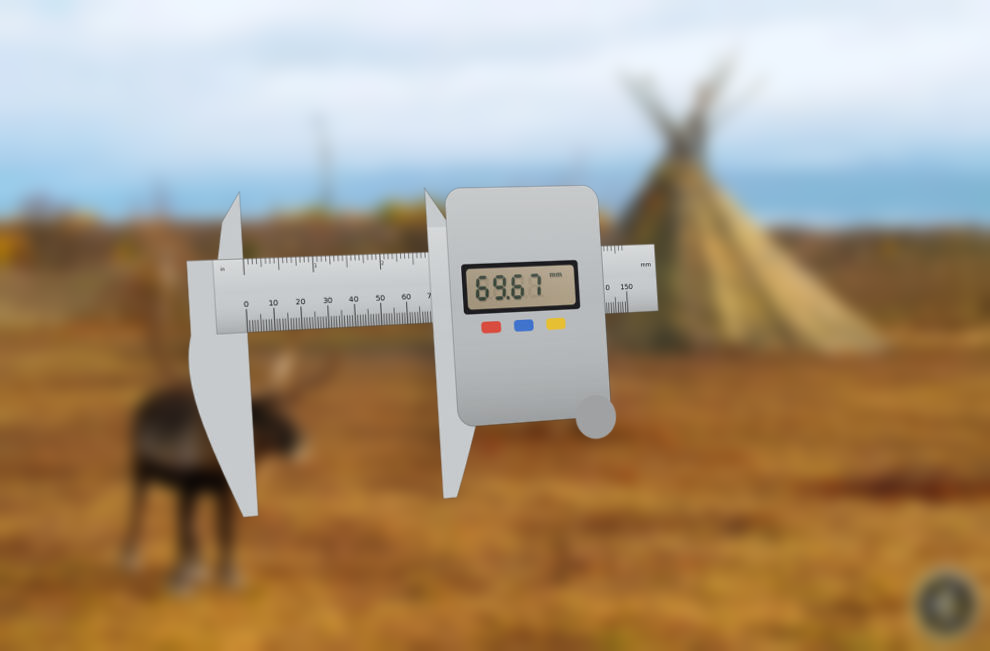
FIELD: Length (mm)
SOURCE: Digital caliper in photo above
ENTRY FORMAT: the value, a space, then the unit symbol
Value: 69.67 mm
